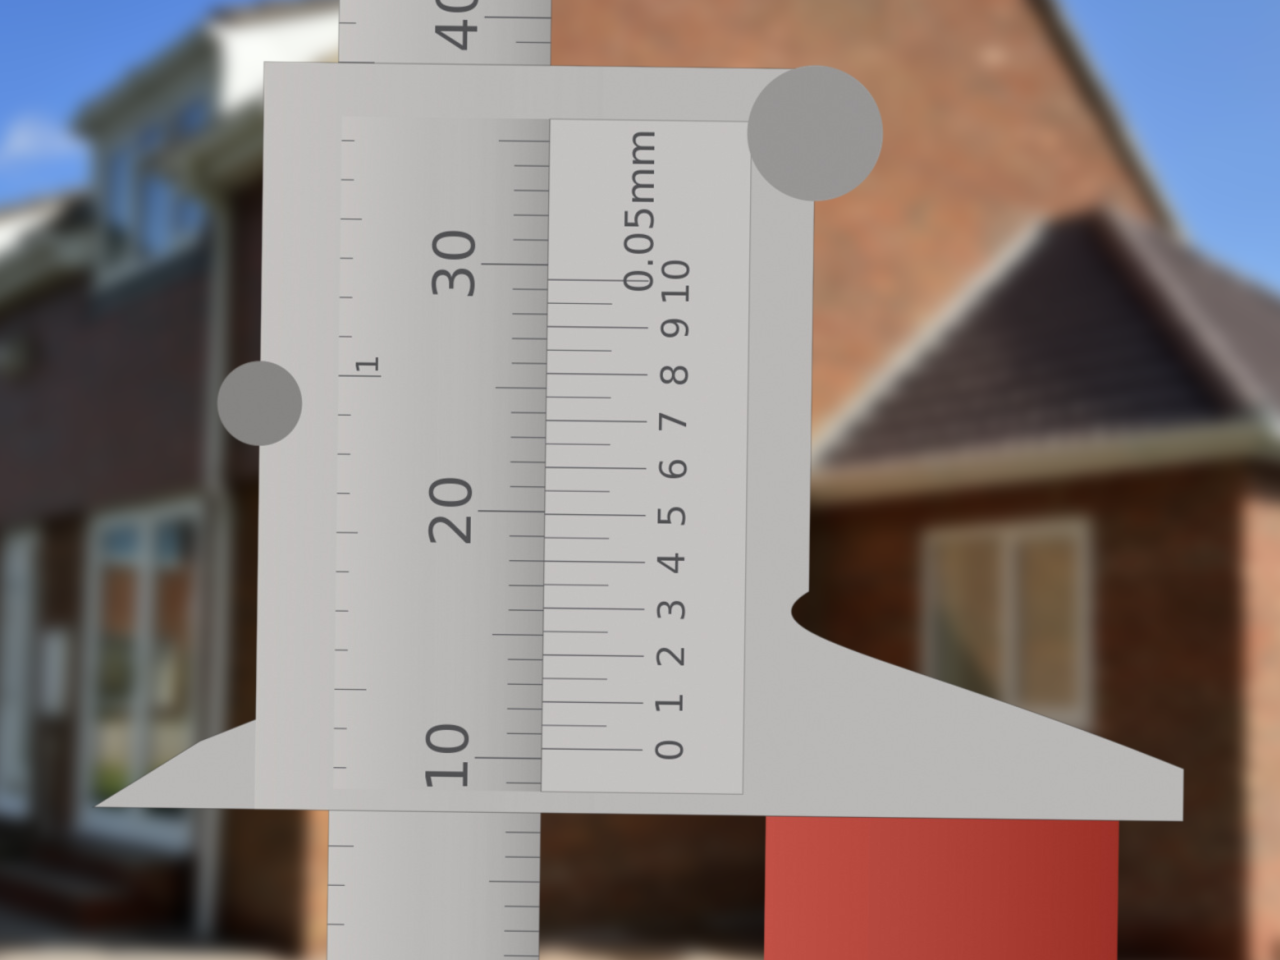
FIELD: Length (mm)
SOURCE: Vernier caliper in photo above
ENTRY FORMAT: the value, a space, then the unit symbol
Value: 10.40 mm
